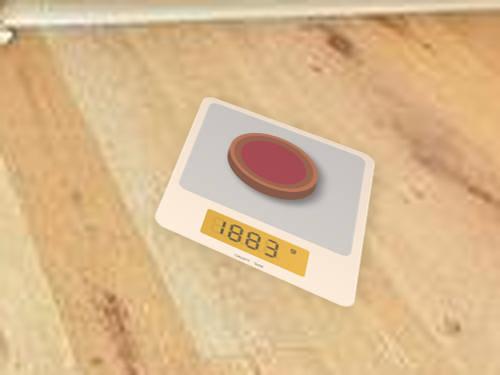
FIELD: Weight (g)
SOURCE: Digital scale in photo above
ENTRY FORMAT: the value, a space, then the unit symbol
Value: 1883 g
